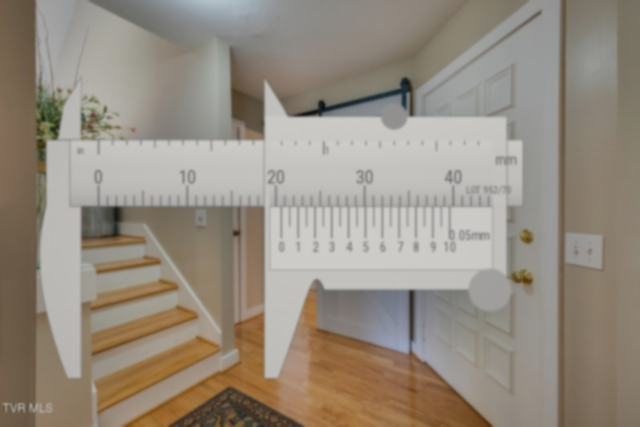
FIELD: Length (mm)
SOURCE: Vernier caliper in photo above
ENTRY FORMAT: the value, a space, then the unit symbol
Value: 20.6 mm
